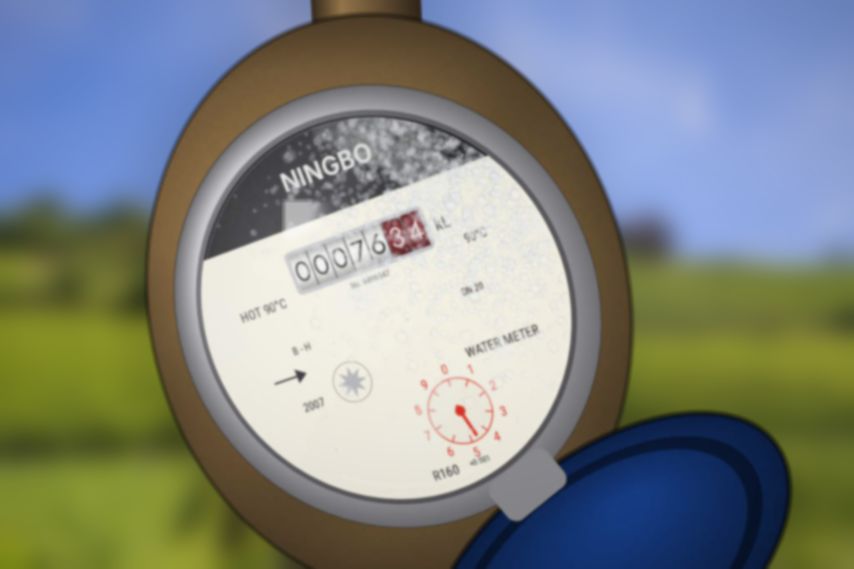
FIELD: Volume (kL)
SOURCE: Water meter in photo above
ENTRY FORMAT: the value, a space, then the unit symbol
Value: 76.344 kL
